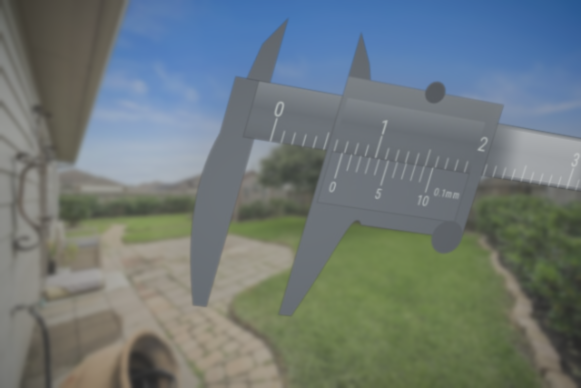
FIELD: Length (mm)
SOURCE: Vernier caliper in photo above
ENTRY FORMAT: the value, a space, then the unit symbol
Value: 6.8 mm
